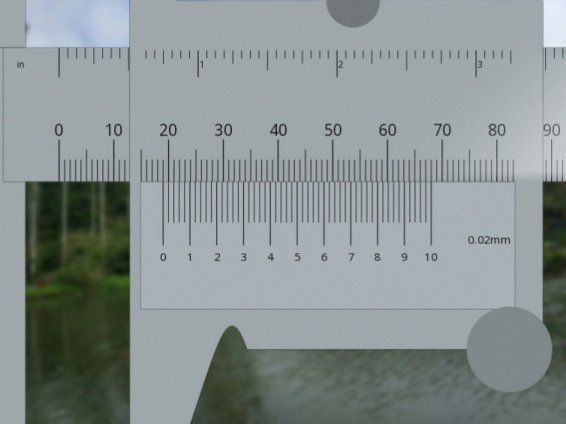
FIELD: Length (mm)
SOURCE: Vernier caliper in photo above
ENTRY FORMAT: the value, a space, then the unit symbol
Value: 19.0 mm
